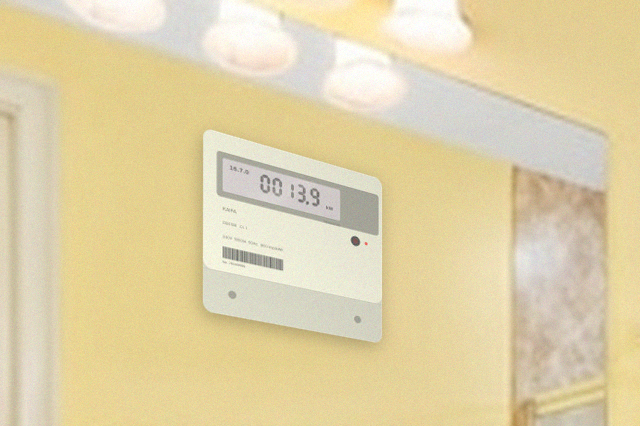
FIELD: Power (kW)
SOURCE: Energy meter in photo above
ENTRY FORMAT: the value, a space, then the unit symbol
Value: 13.9 kW
